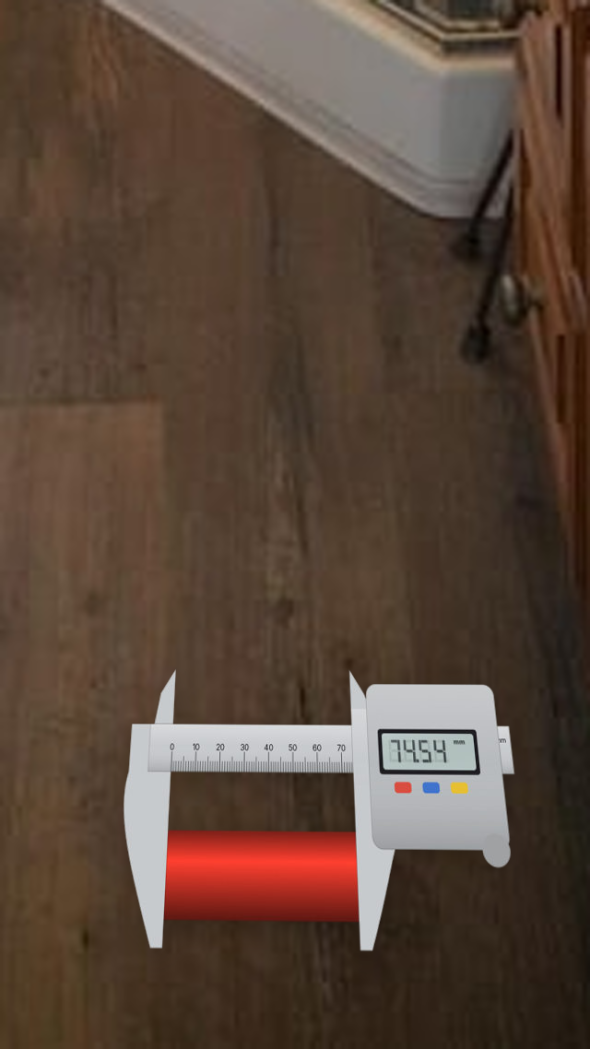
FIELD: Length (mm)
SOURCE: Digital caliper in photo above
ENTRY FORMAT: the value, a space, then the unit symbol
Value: 74.54 mm
